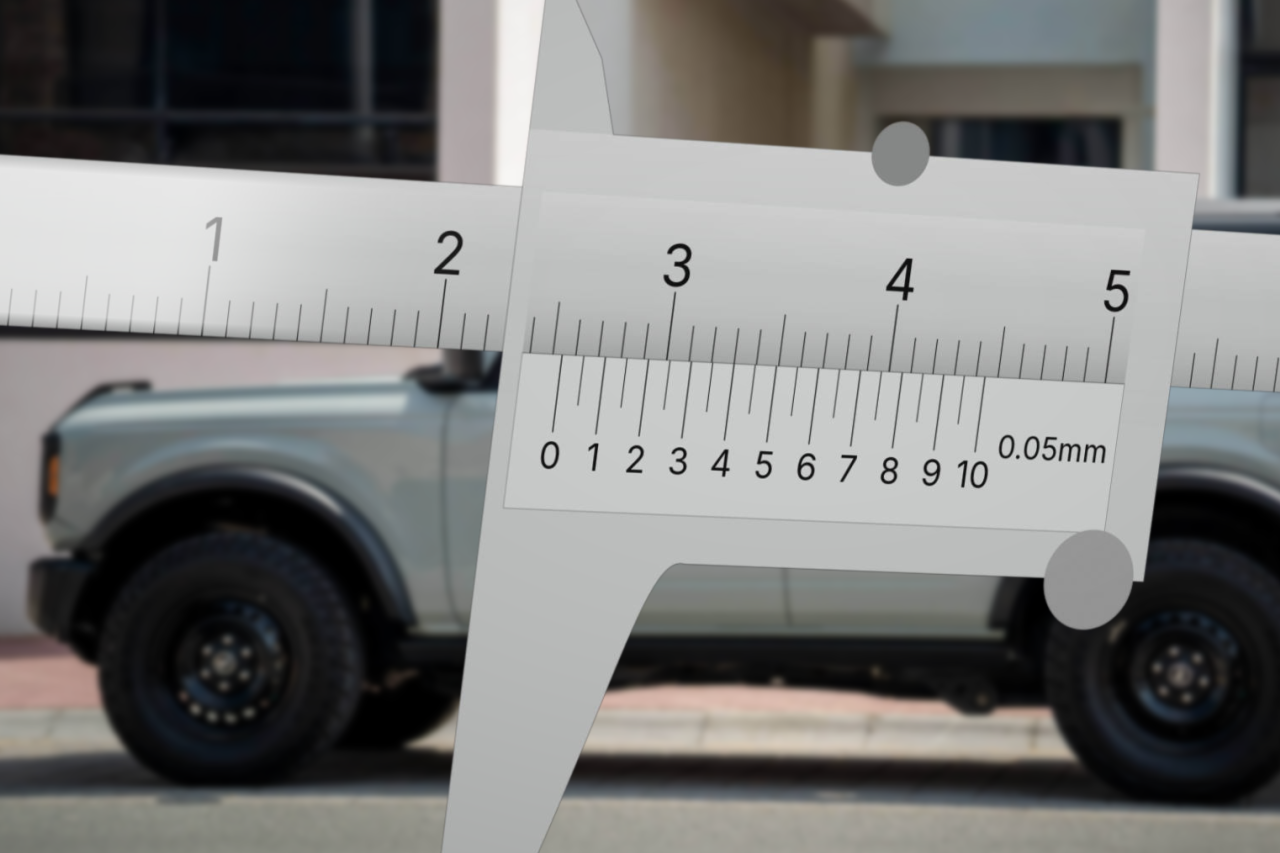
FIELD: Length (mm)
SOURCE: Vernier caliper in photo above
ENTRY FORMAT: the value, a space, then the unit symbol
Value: 25.4 mm
